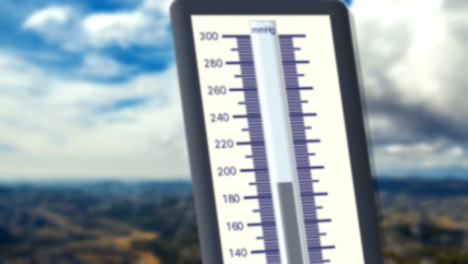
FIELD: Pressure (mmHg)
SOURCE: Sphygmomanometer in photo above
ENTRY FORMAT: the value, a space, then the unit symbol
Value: 190 mmHg
